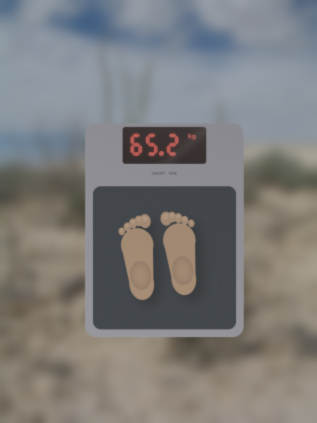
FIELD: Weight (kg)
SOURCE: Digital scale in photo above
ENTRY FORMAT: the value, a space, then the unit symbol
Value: 65.2 kg
